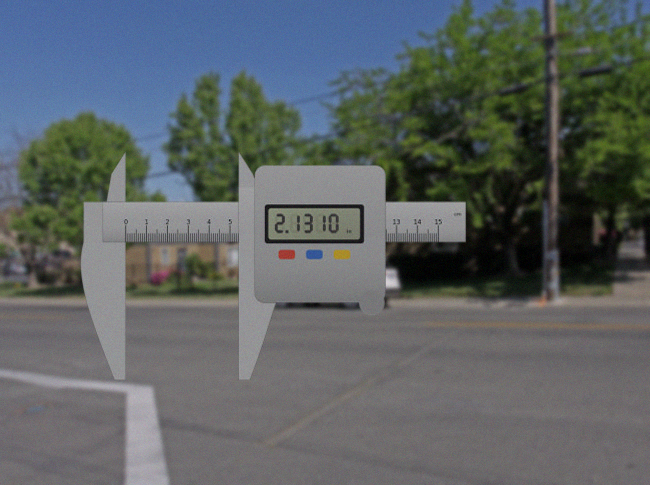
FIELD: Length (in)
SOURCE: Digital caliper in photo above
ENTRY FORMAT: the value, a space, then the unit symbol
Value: 2.1310 in
